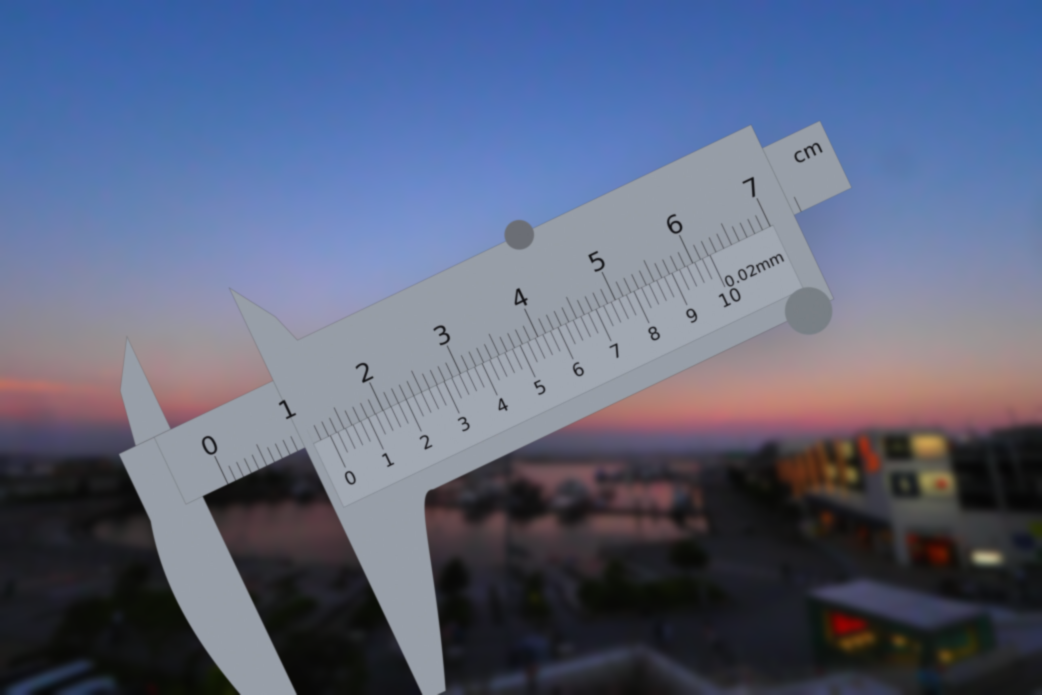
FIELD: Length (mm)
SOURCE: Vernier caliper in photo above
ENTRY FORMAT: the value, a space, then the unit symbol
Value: 13.2 mm
